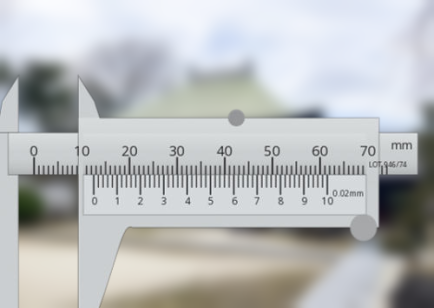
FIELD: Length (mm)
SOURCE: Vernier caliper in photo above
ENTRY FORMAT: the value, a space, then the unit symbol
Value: 12.5 mm
